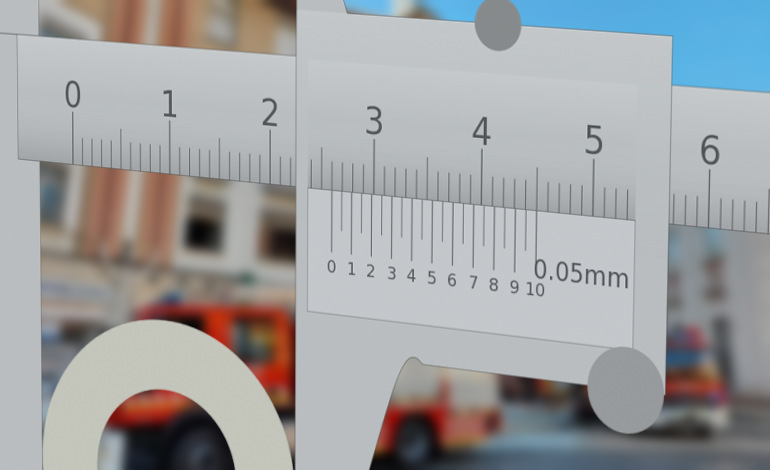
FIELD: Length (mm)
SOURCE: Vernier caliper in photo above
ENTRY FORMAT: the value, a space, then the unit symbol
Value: 26.0 mm
